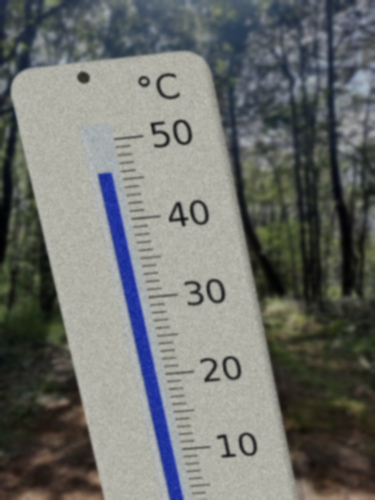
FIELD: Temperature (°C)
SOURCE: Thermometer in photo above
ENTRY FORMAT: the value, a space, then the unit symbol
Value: 46 °C
